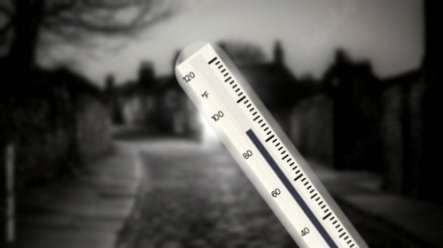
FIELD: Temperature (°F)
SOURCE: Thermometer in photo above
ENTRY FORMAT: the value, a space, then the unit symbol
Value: 88 °F
